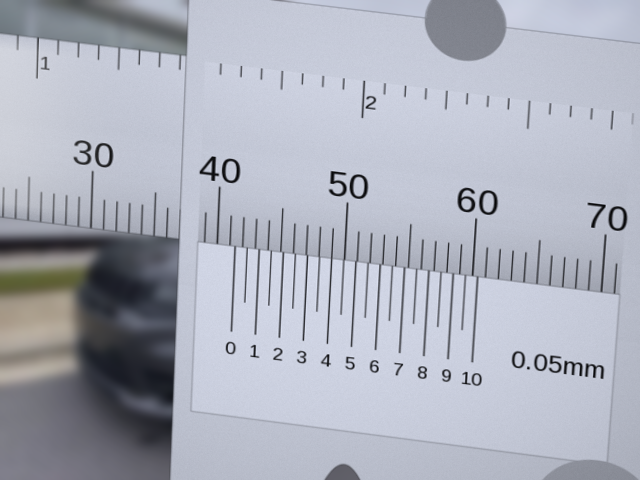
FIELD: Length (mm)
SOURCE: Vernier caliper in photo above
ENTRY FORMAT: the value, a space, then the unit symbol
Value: 41.4 mm
